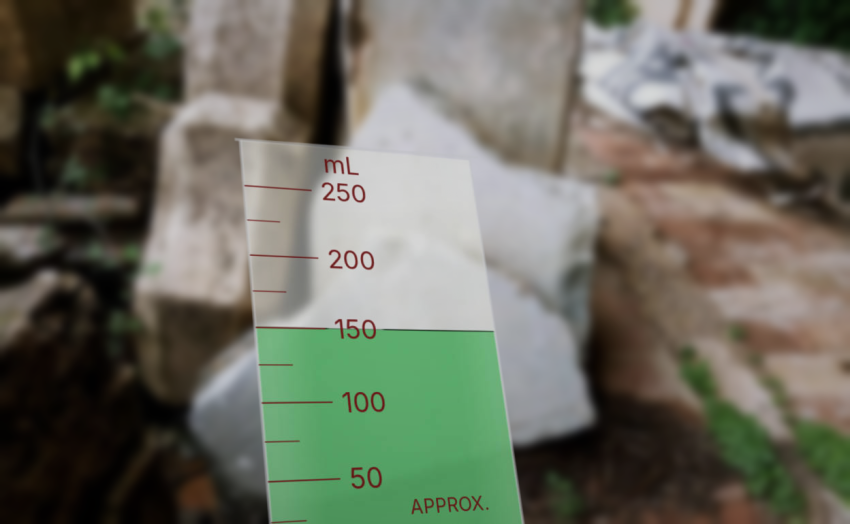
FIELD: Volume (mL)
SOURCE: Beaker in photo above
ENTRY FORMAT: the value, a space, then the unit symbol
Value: 150 mL
